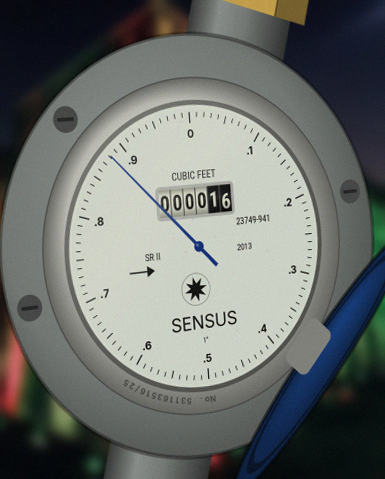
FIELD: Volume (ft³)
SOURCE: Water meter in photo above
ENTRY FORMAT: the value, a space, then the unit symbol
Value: 15.88 ft³
